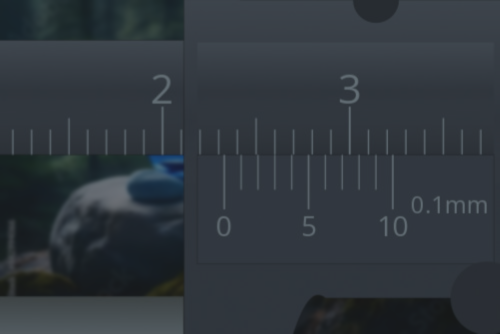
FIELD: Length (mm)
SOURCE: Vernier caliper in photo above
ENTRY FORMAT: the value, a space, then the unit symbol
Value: 23.3 mm
